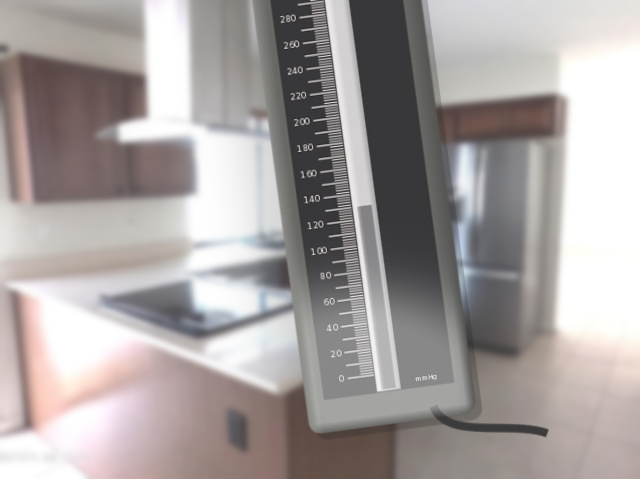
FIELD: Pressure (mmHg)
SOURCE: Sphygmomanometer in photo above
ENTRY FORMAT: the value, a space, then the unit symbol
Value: 130 mmHg
